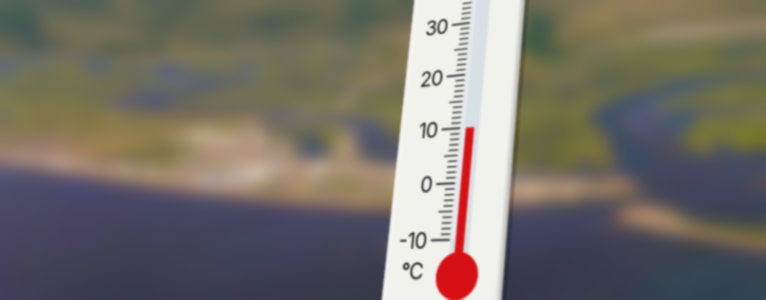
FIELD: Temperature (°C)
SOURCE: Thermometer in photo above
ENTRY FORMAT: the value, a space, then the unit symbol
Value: 10 °C
